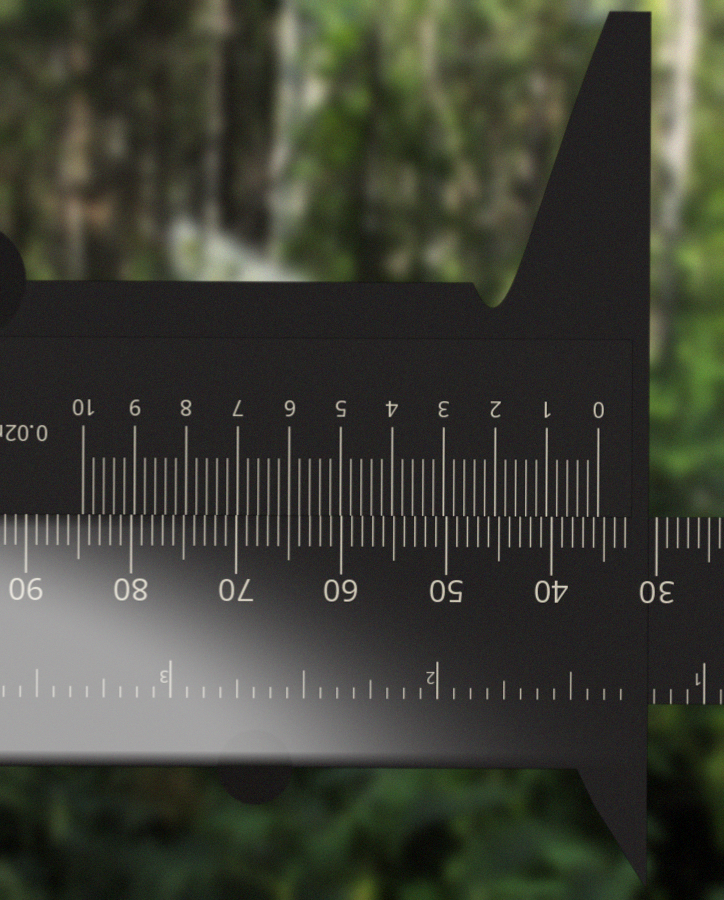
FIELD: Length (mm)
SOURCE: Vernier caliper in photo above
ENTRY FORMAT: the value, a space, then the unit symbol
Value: 35.6 mm
